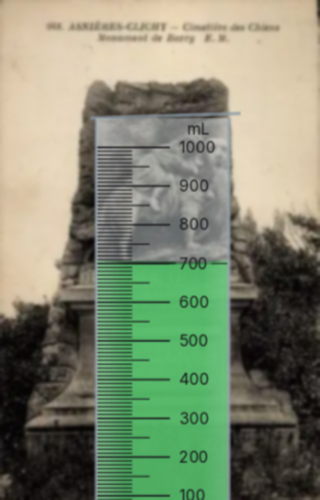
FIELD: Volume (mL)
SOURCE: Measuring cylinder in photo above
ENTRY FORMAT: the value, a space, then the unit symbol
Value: 700 mL
